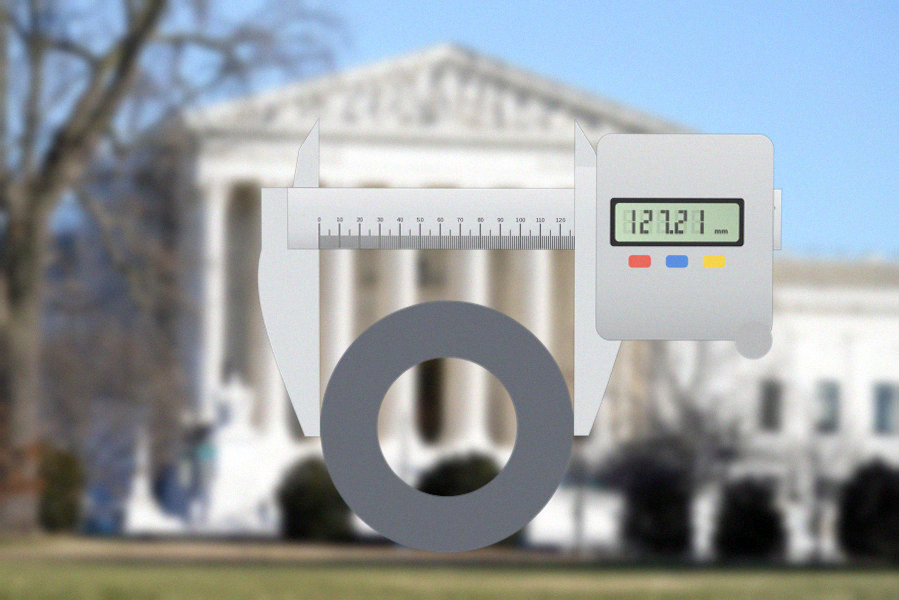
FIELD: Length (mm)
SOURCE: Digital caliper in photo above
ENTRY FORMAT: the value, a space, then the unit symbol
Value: 127.21 mm
